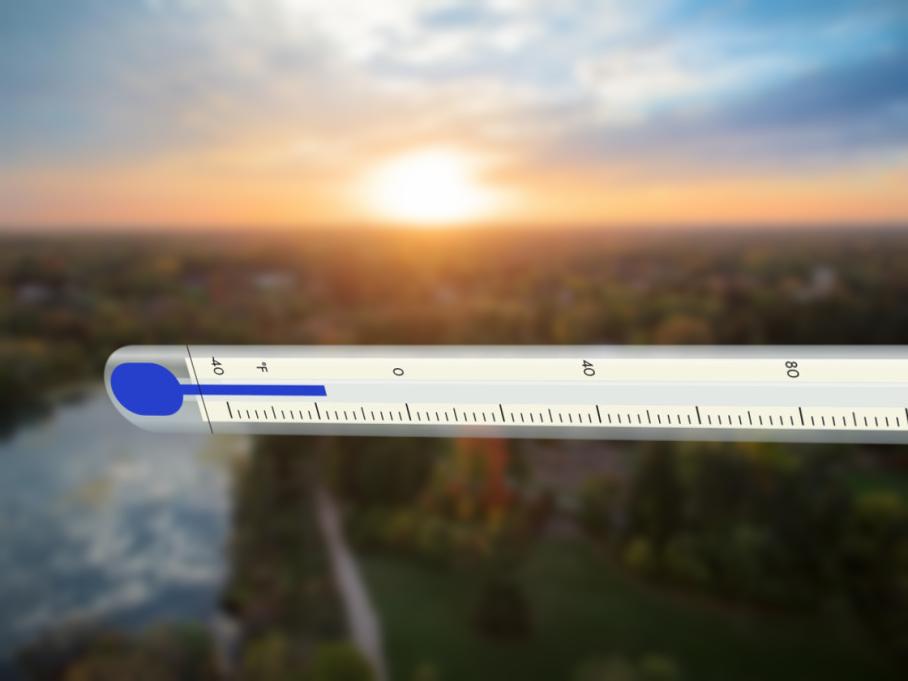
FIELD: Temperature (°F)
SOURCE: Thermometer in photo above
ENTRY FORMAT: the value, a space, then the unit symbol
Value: -17 °F
